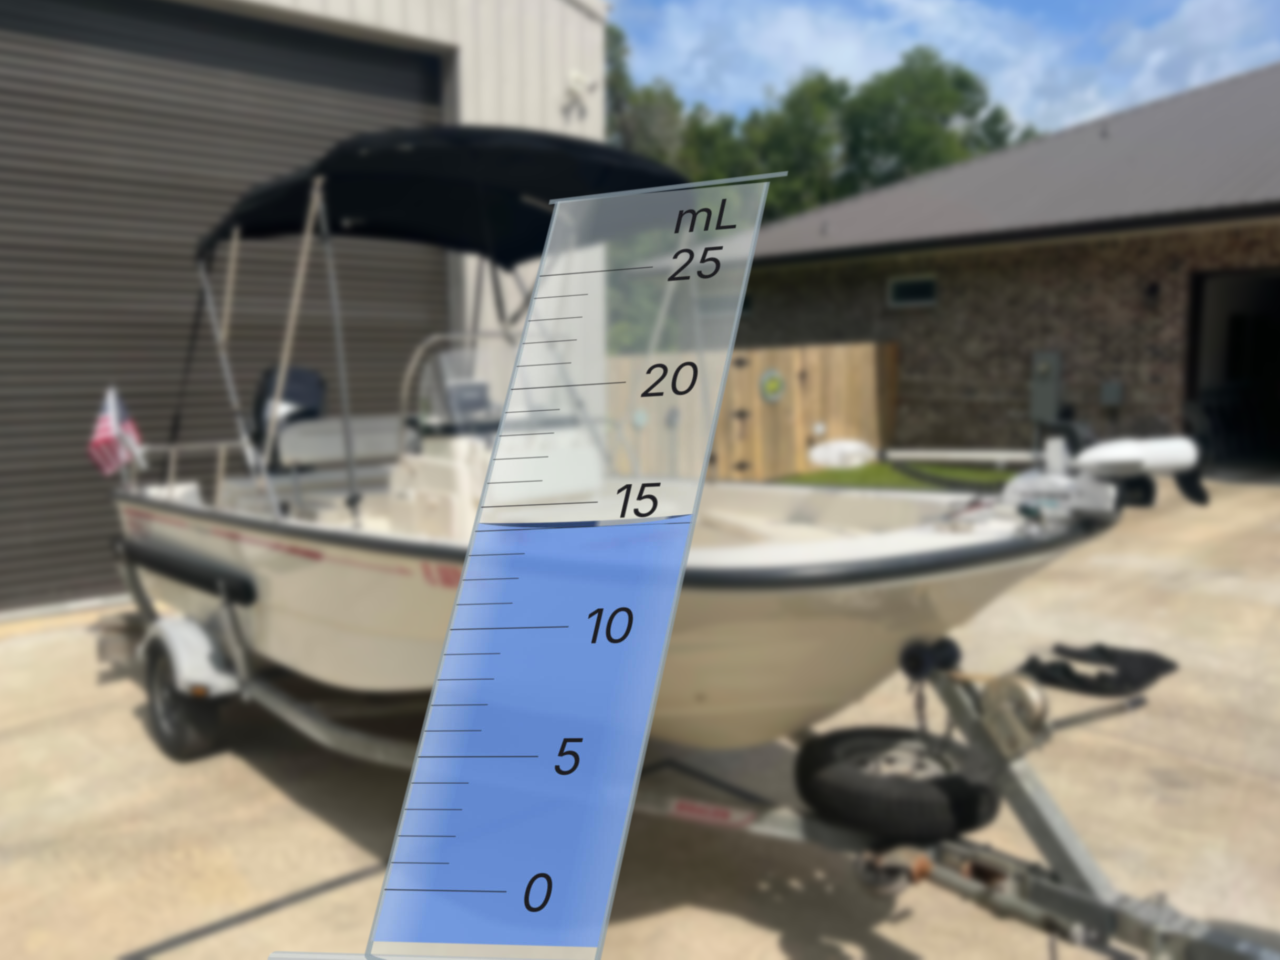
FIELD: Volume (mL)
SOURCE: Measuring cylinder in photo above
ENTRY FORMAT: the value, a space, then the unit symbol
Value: 14 mL
